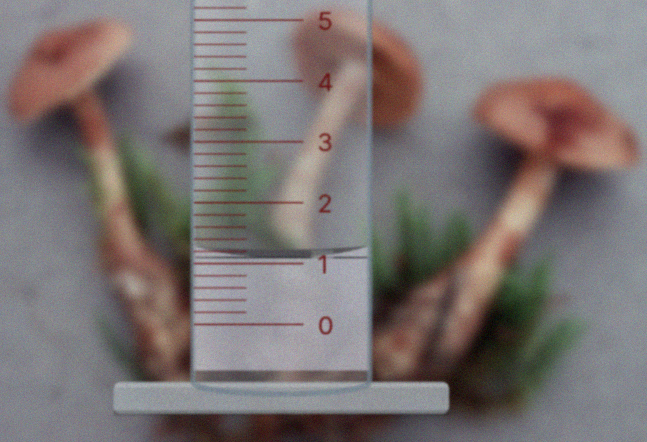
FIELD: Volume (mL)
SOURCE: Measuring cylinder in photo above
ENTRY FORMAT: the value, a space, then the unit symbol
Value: 1.1 mL
